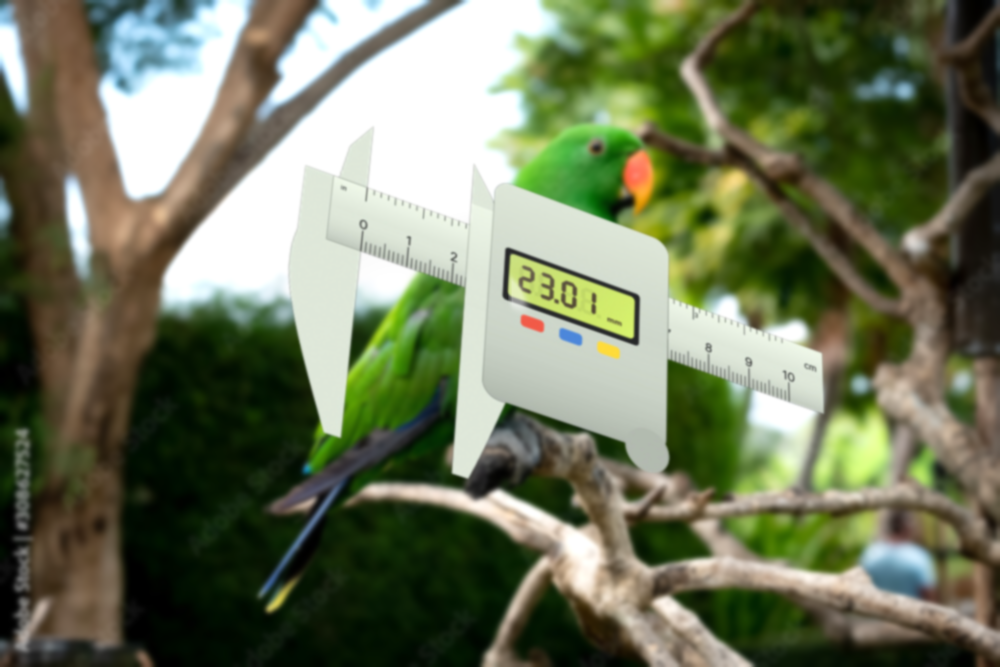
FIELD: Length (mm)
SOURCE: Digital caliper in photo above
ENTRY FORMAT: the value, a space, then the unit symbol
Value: 23.01 mm
